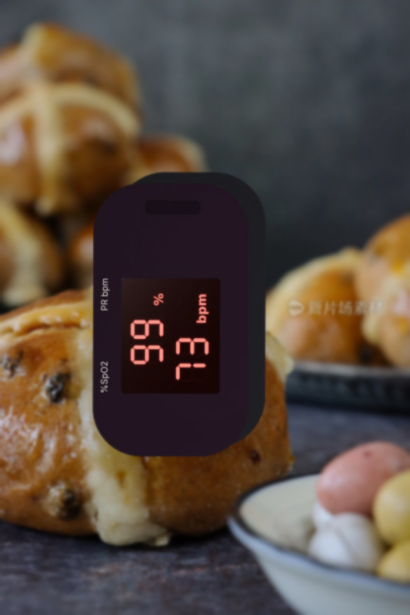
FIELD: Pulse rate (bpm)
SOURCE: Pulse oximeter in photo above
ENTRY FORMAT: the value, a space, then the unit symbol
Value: 73 bpm
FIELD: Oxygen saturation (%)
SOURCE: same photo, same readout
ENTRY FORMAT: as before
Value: 99 %
